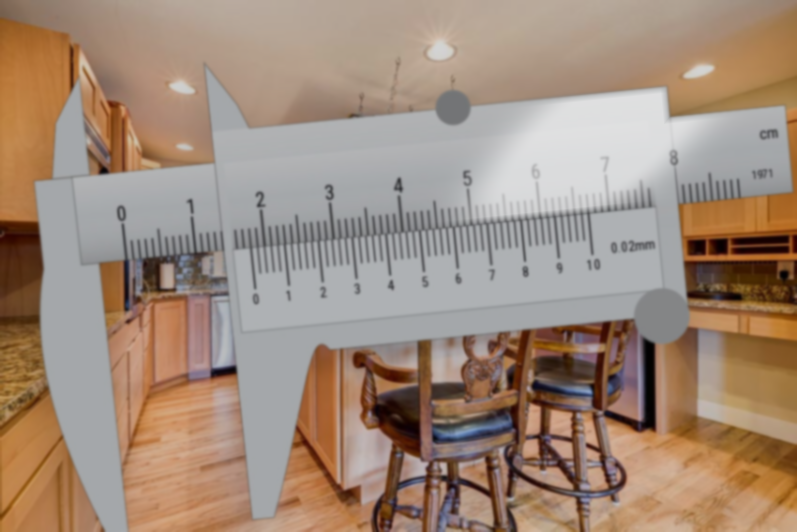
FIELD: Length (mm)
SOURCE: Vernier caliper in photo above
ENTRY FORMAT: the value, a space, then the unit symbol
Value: 18.0 mm
